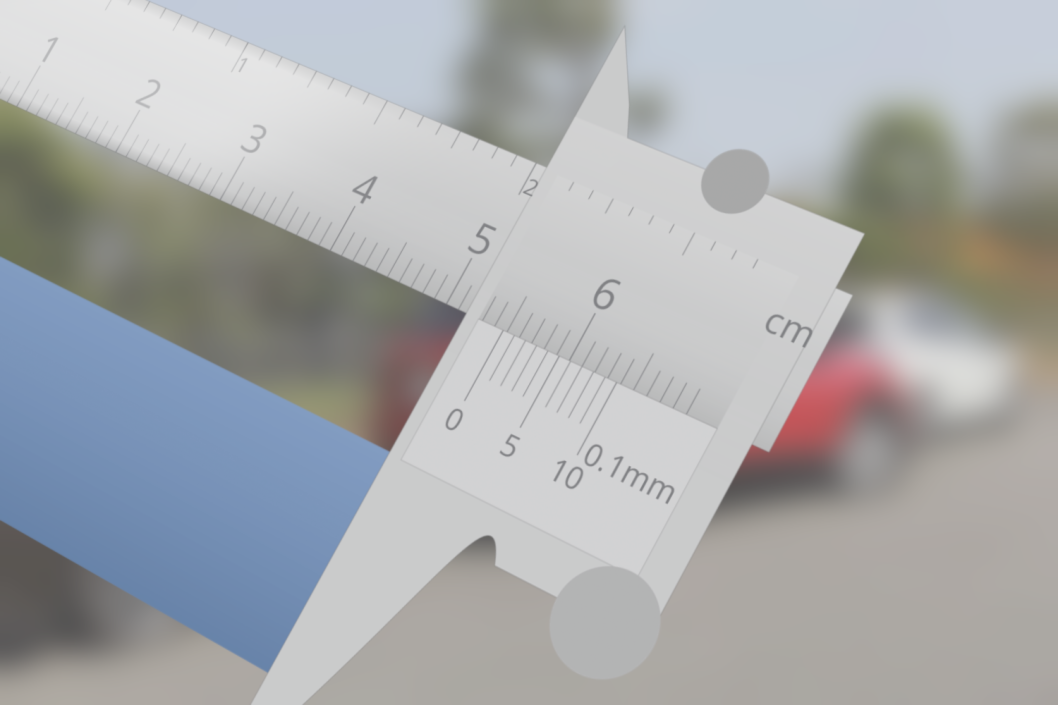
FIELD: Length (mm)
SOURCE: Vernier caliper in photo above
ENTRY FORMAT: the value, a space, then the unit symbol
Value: 54.7 mm
